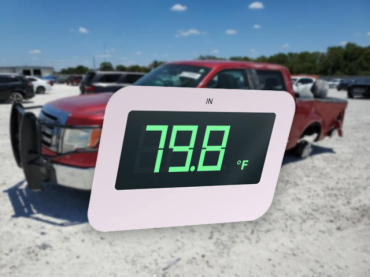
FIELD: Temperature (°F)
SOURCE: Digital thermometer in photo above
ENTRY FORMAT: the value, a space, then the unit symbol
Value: 79.8 °F
